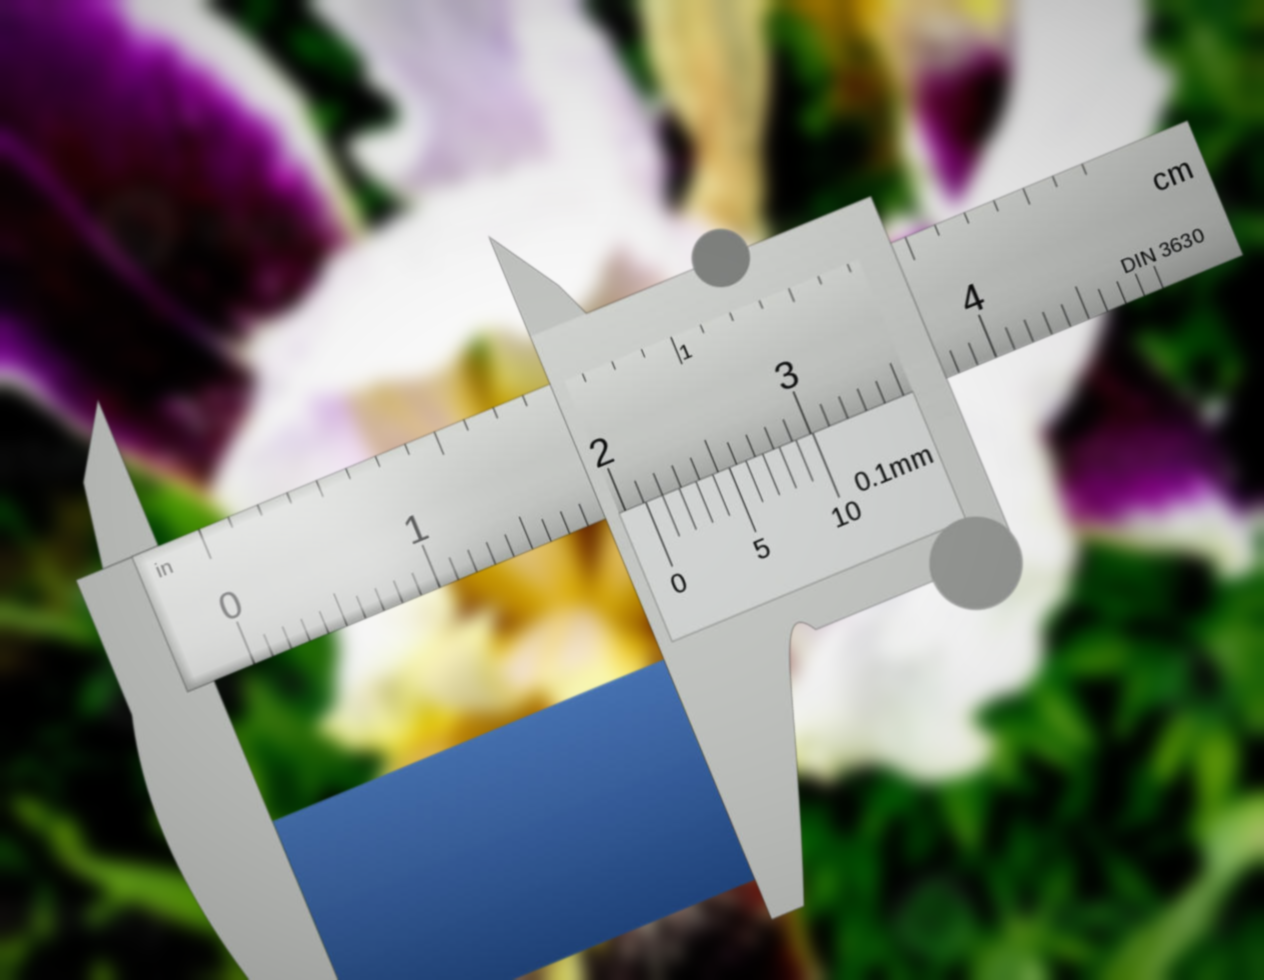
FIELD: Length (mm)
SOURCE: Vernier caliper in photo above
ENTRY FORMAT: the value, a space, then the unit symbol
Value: 21.1 mm
